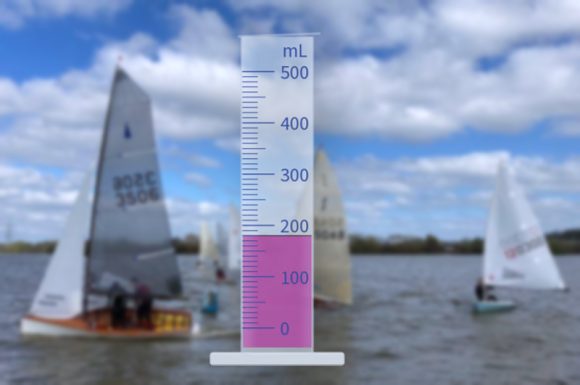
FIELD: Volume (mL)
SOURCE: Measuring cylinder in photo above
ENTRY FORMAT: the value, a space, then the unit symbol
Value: 180 mL
